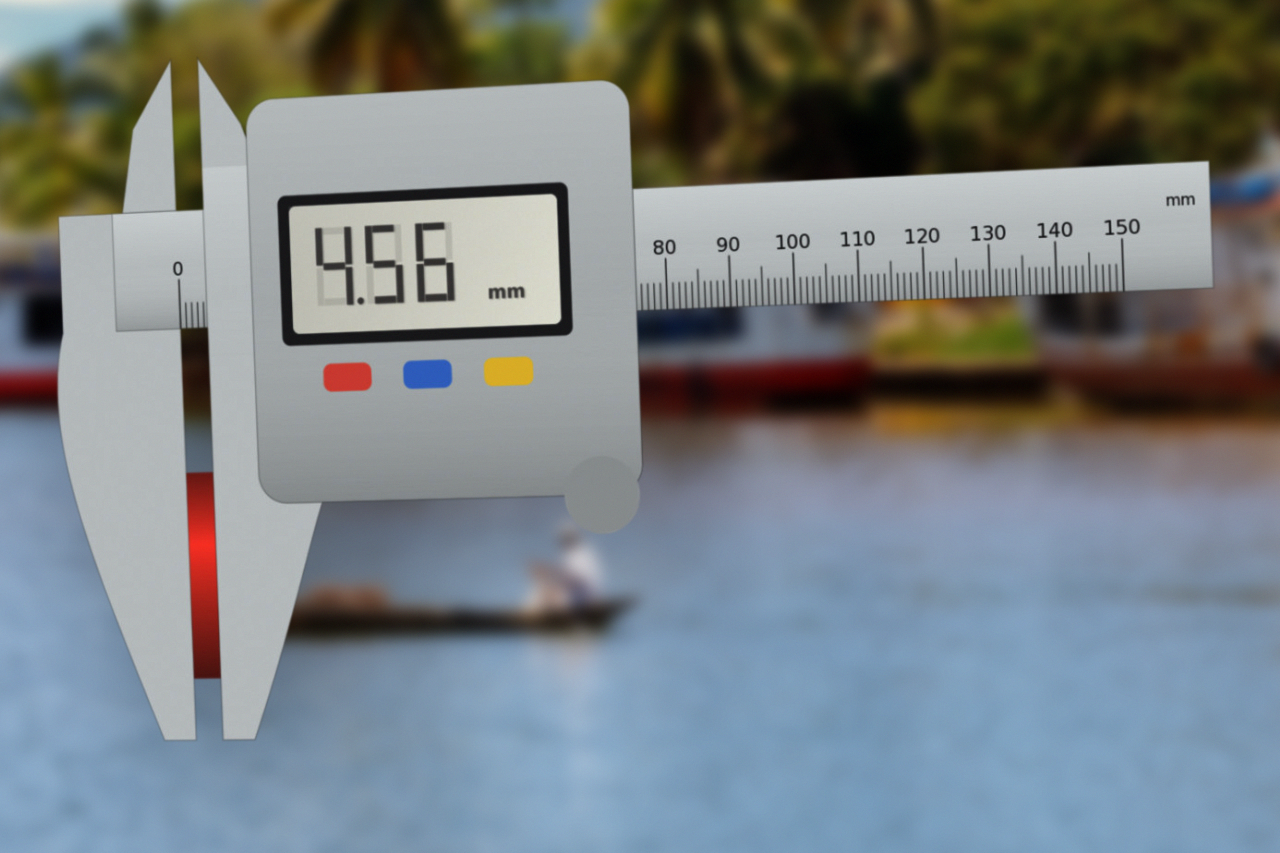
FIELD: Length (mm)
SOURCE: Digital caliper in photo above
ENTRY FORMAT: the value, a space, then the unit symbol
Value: 4.56 mm
